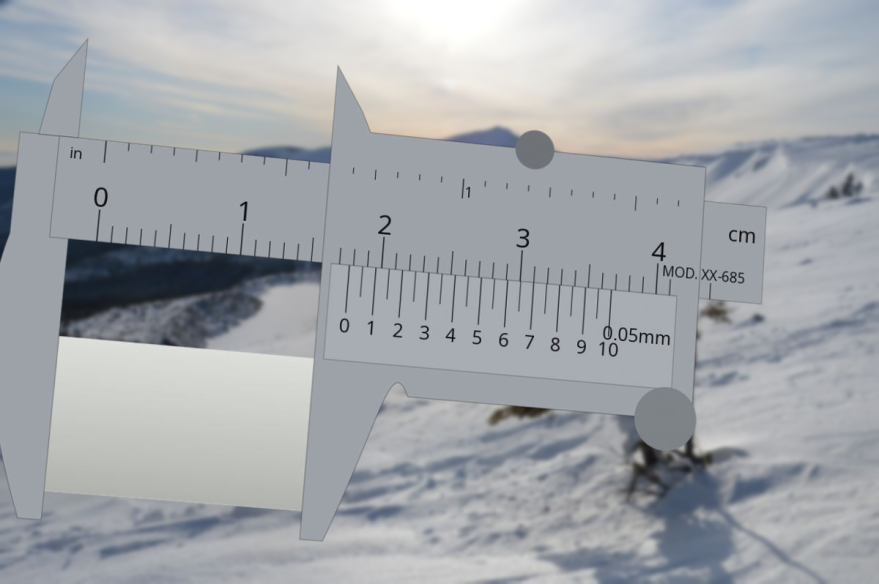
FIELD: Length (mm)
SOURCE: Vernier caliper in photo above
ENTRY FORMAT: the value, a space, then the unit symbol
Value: 17.7 mm
